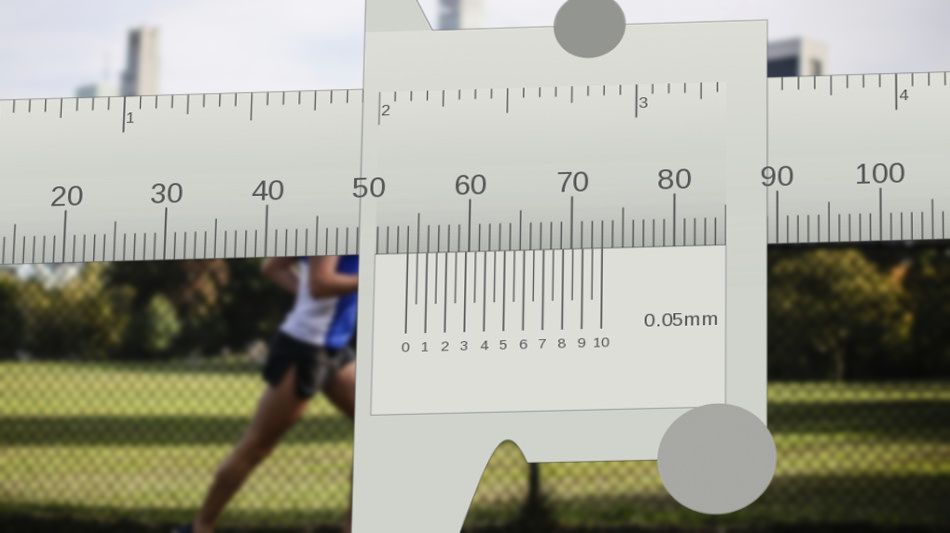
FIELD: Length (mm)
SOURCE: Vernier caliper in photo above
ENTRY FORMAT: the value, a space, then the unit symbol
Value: 54.0 mm
